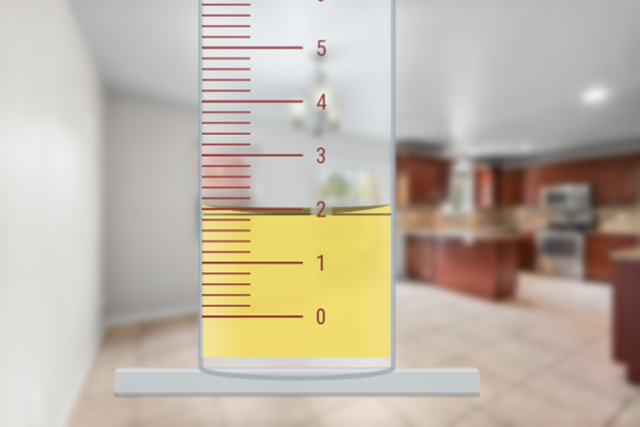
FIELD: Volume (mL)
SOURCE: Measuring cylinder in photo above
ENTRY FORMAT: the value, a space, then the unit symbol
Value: 1.9 mL
